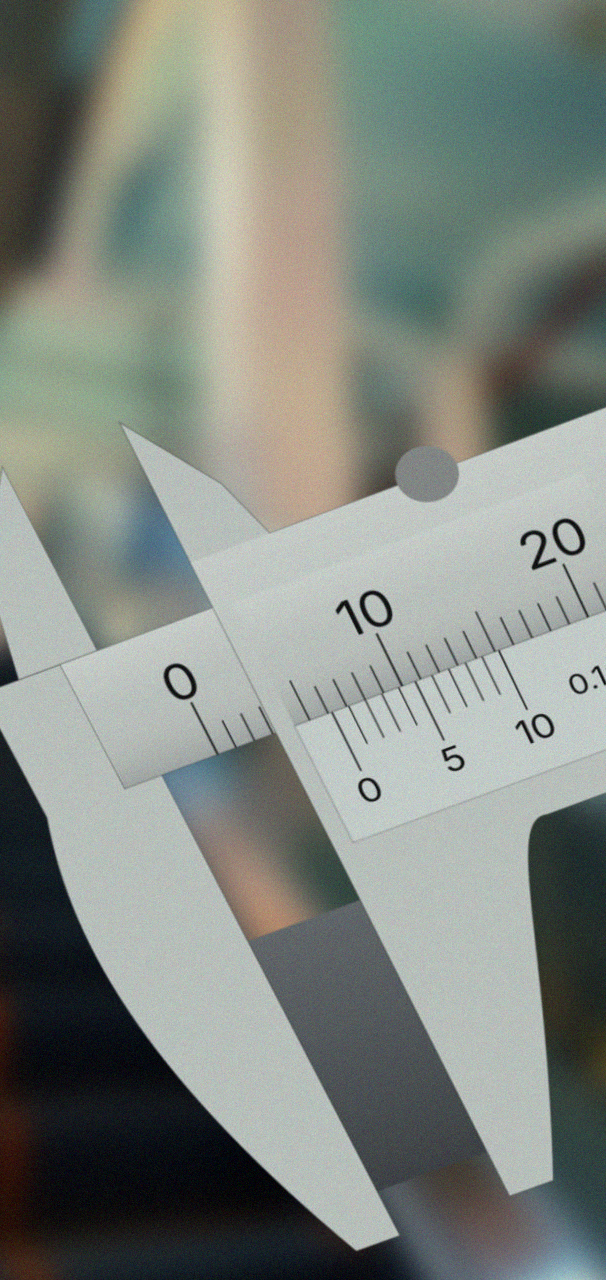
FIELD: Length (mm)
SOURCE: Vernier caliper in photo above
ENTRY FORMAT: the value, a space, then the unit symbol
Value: 6.2 mm
